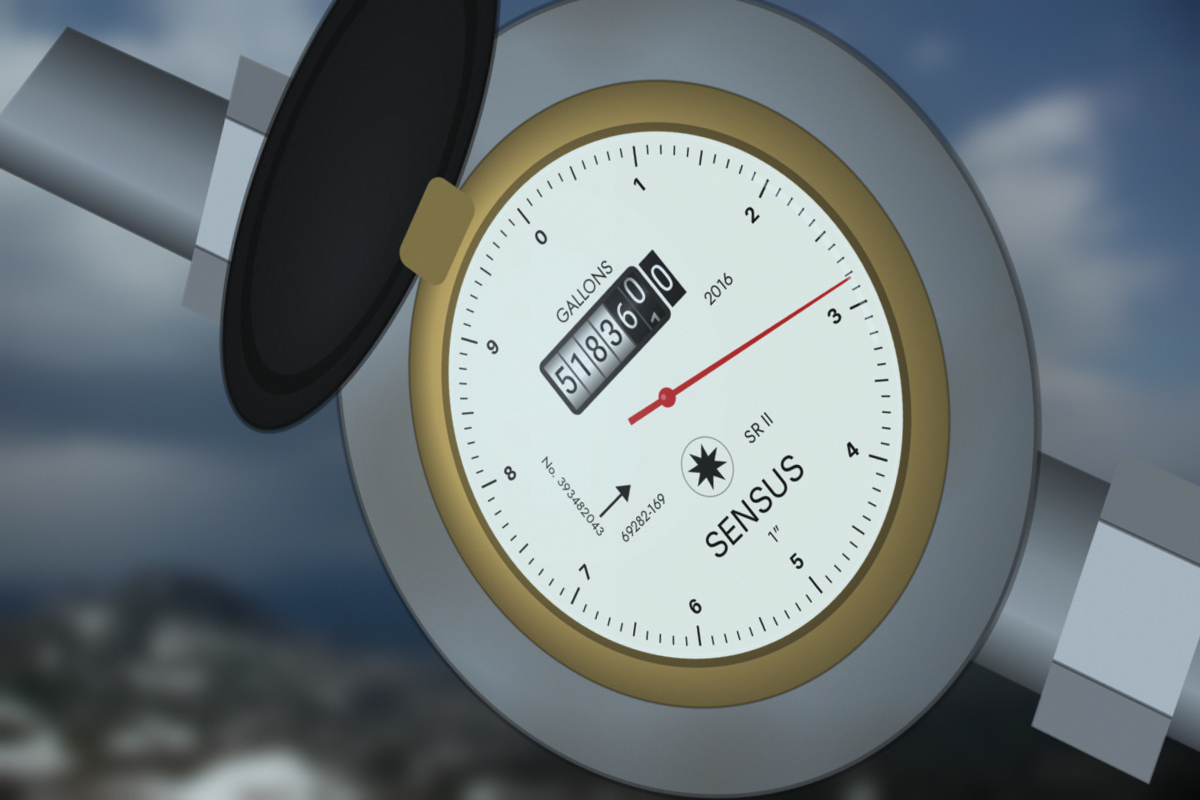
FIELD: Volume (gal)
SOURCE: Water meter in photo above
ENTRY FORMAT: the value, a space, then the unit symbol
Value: 5183602.8 gal
